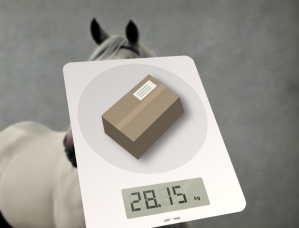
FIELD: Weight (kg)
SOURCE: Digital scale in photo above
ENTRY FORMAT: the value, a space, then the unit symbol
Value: 28.15 kg
